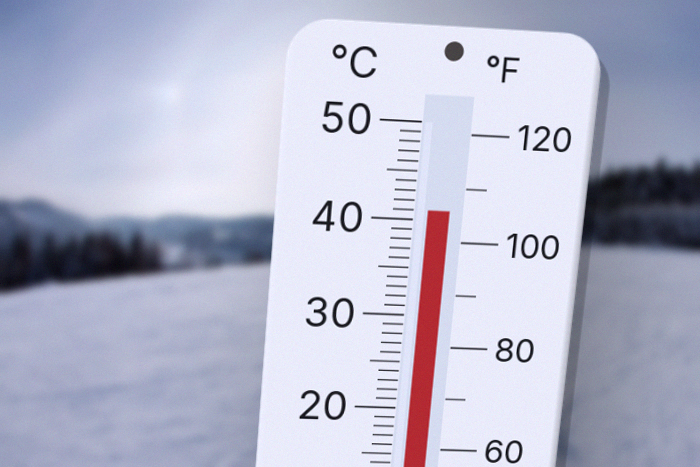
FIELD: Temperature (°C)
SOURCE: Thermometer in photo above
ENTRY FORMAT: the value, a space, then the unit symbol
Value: 41 °C
